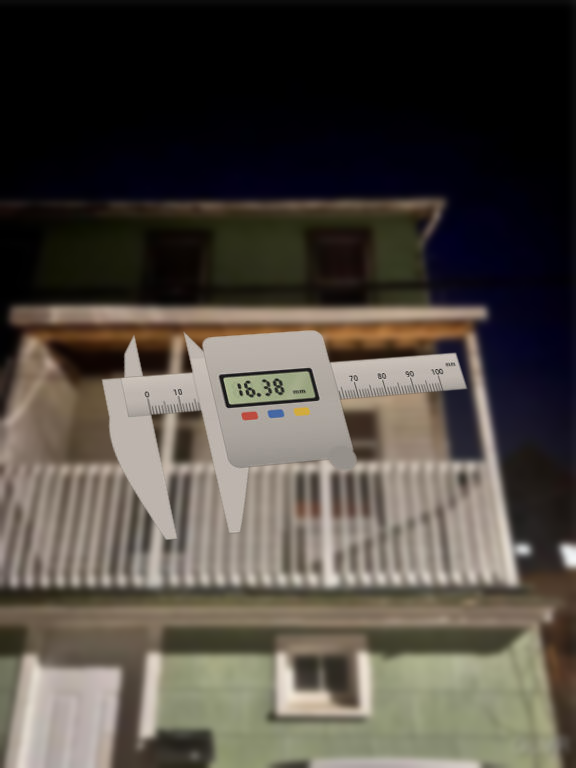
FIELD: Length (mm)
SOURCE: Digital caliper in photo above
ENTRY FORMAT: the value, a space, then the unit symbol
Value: 16.38 mm
